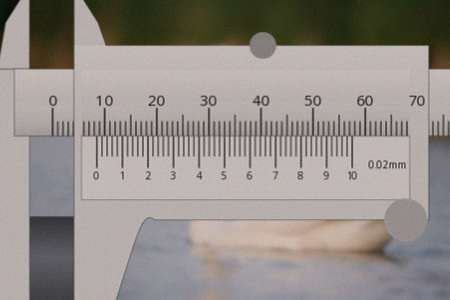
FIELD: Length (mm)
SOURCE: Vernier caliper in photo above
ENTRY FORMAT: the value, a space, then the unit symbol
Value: 8.5 mm
